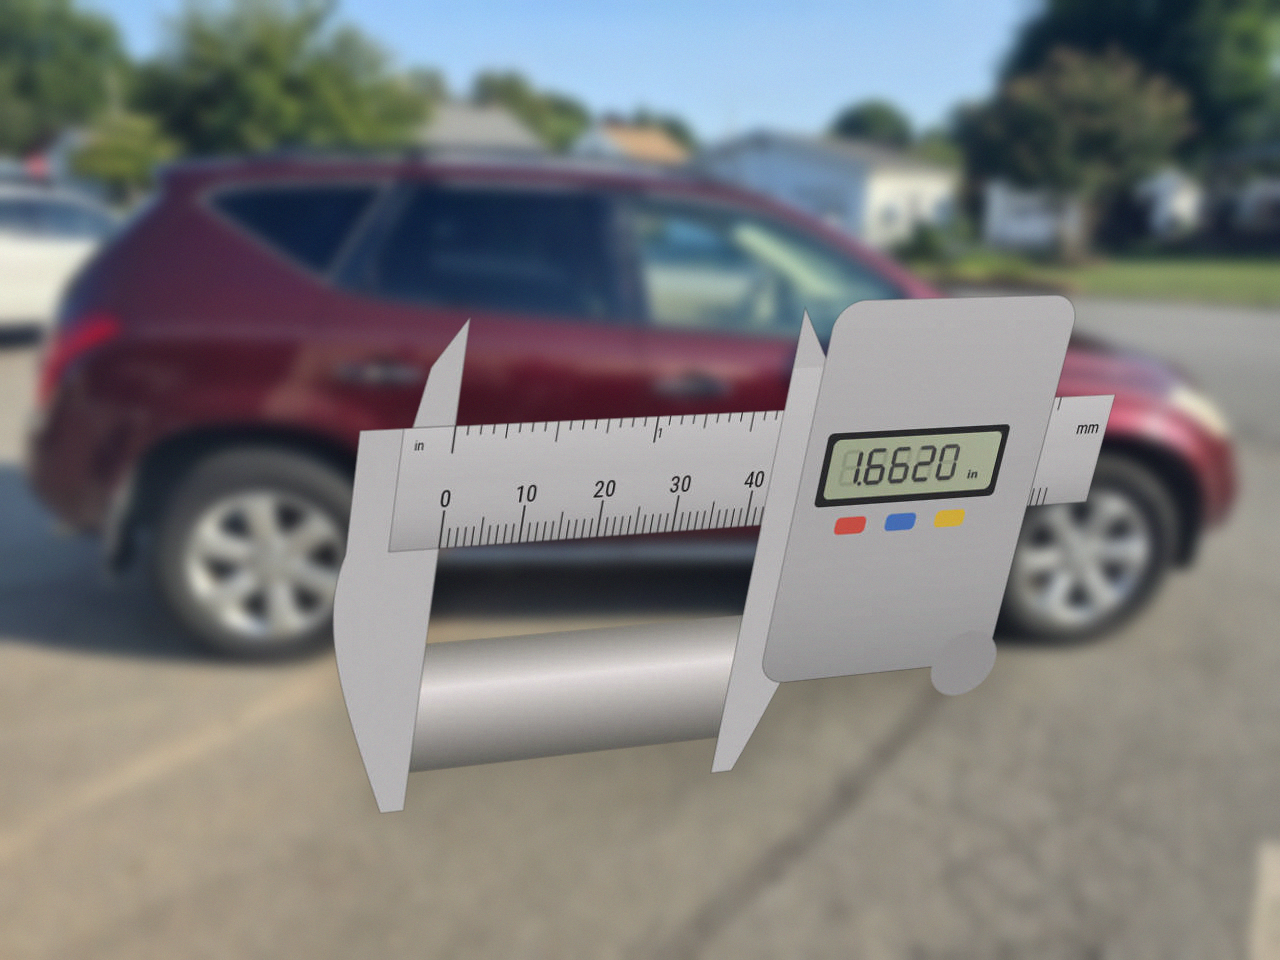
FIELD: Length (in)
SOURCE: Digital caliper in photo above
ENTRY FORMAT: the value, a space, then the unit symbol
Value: 1.6620 in
